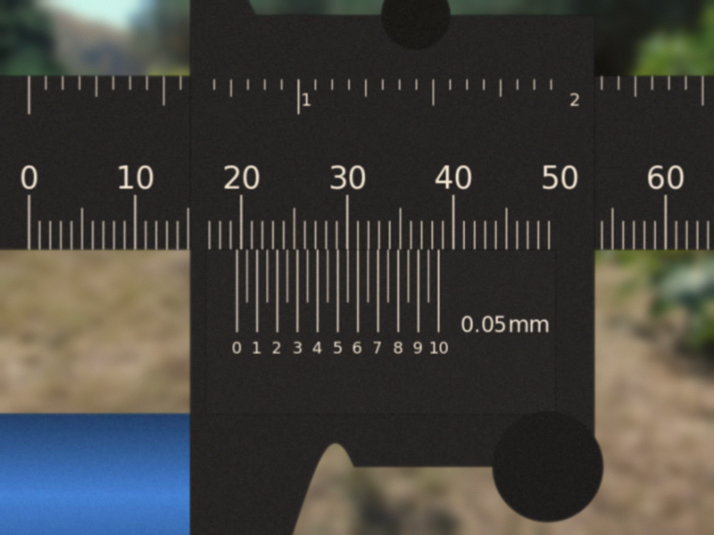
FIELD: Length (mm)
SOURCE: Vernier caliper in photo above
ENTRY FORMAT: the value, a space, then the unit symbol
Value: 19.6 mm
